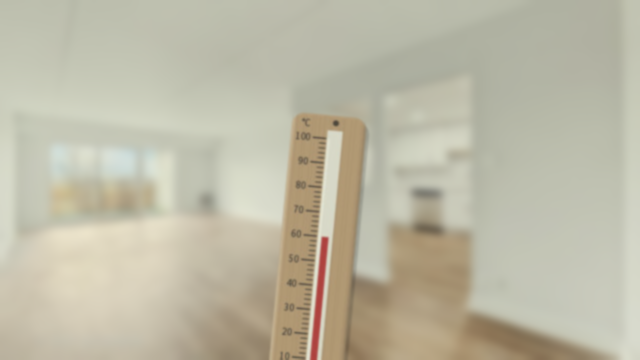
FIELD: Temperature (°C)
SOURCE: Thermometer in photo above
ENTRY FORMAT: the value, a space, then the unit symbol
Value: 60 °C
